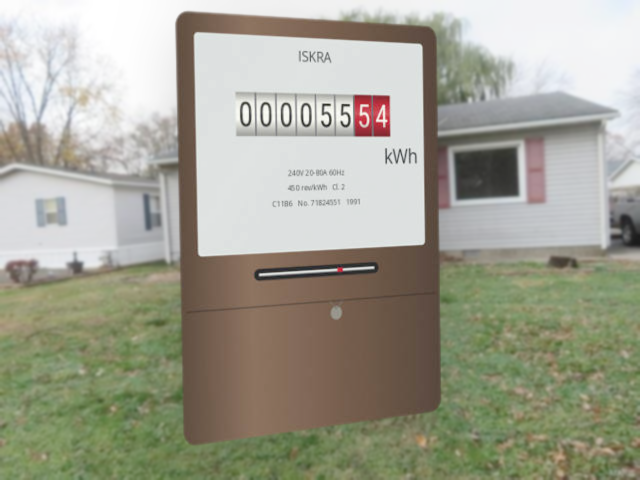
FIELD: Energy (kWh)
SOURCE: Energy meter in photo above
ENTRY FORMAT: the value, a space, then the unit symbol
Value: 55.54 kWh
